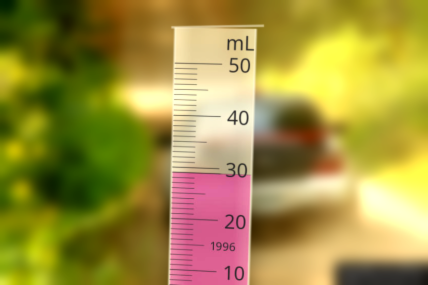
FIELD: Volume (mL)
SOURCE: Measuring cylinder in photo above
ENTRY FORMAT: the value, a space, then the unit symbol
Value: 29 mL
